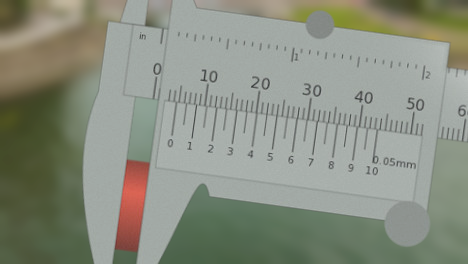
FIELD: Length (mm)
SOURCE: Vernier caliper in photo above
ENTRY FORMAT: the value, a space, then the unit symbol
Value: 4.5 mm
